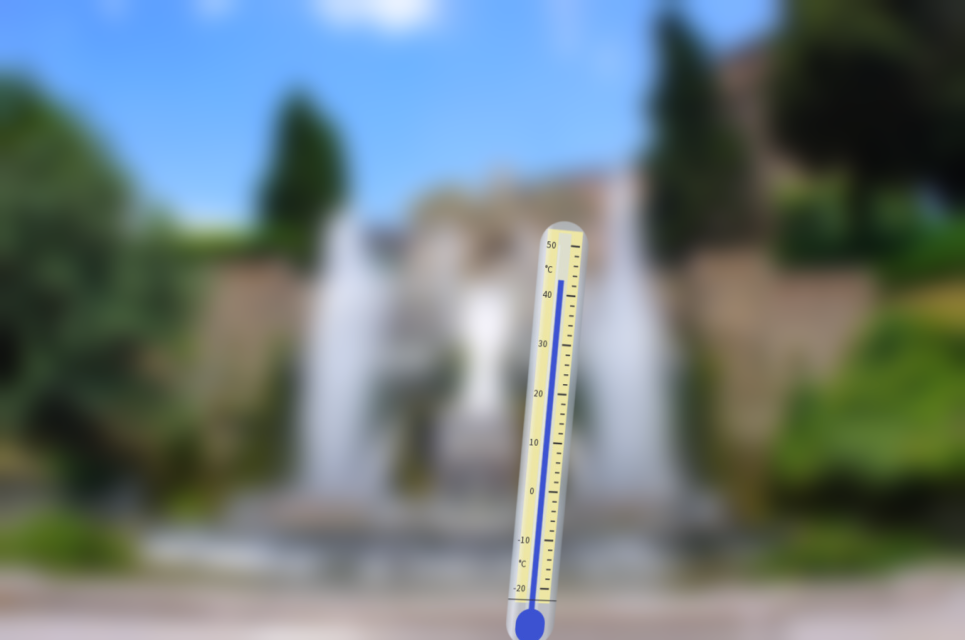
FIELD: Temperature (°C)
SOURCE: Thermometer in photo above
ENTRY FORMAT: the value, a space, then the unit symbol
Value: 43 °C
